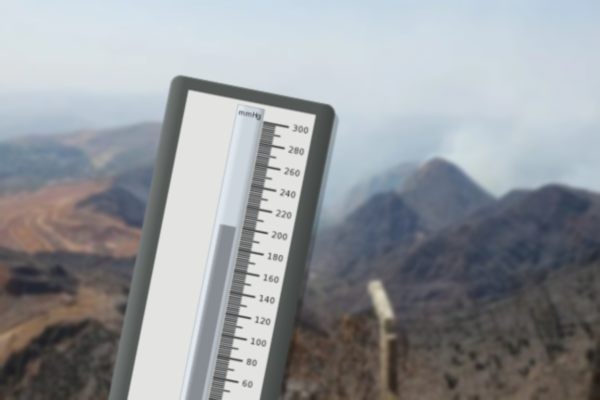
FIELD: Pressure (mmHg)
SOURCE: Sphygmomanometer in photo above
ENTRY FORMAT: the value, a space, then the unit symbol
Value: 200 mmHg
